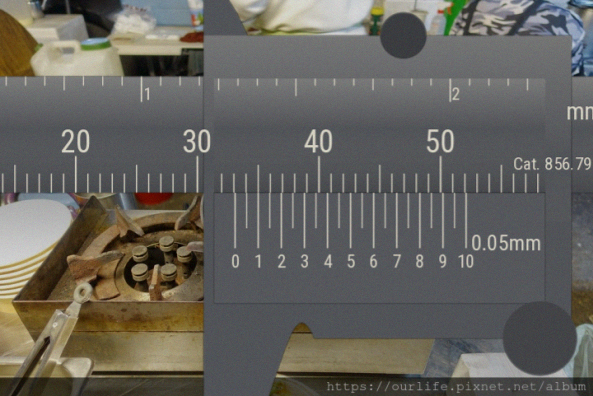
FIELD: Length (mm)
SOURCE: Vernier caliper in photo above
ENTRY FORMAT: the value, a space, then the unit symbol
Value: 33.1 mm
